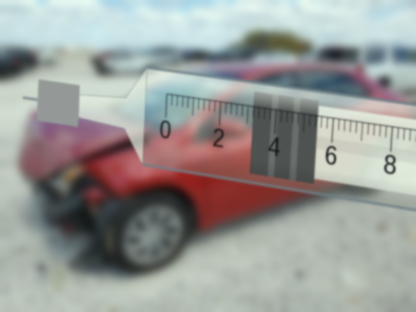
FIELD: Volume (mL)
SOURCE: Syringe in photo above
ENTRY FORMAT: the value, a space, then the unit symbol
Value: 3.2 mL
